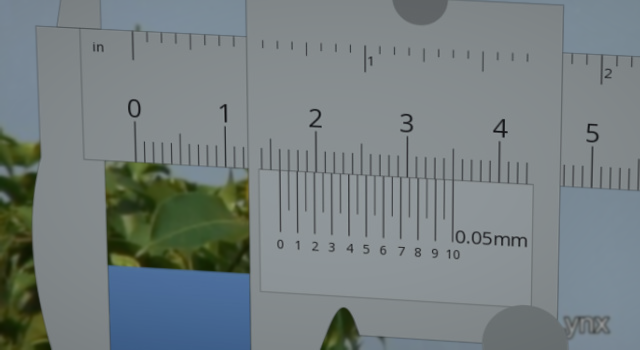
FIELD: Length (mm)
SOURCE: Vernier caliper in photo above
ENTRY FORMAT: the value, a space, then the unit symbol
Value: 16.0 mm
